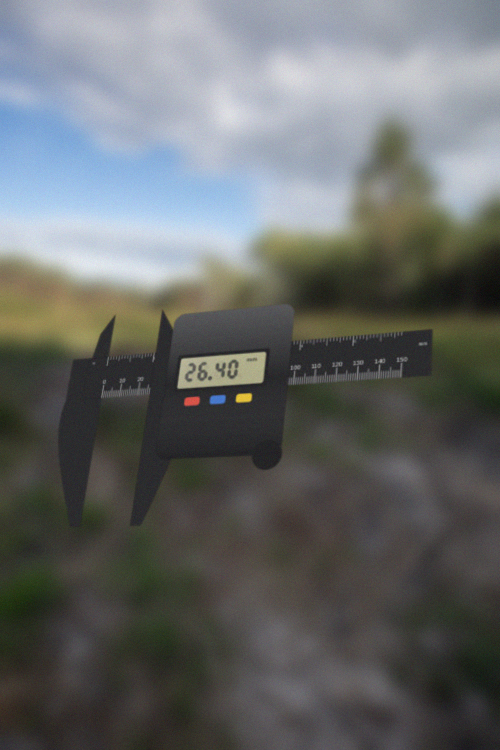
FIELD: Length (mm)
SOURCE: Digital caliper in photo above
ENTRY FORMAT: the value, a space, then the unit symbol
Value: 26.40 mm
